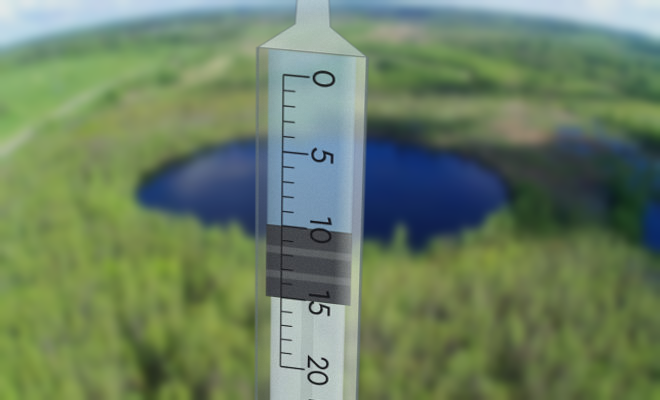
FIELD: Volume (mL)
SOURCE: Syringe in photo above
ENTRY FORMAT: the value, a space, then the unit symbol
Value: 10 mL
